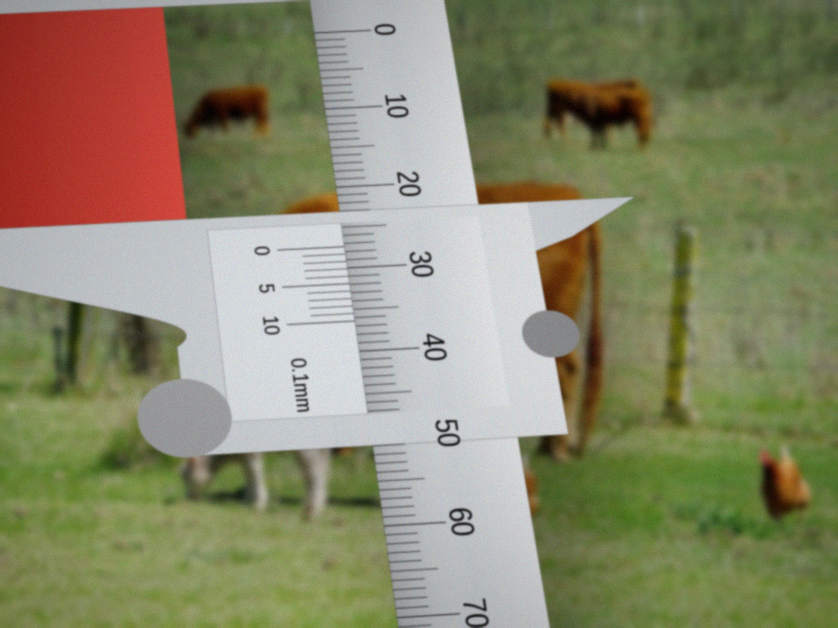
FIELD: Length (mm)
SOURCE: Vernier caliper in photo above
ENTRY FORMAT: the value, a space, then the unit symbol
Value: 27.4 mm
